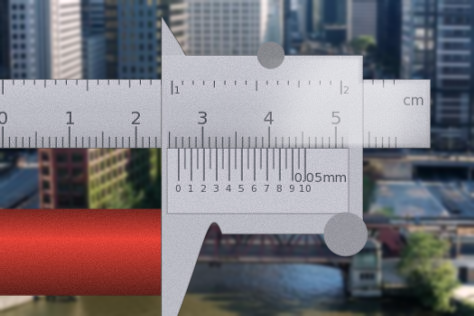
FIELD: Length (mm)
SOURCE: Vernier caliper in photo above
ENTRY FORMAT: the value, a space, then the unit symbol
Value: 26.4 mm
